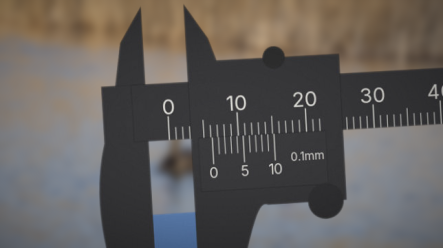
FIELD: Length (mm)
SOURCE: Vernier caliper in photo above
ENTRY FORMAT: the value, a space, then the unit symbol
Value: 6.2 mm
